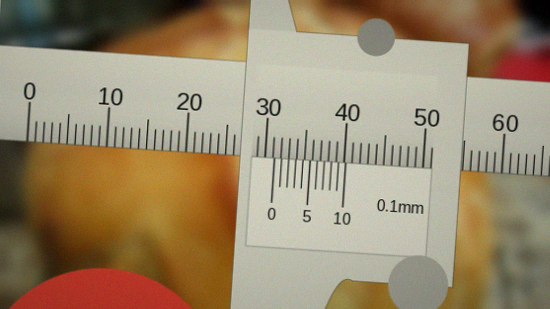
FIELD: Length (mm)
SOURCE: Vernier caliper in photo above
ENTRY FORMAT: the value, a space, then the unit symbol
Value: 31.2 mm
